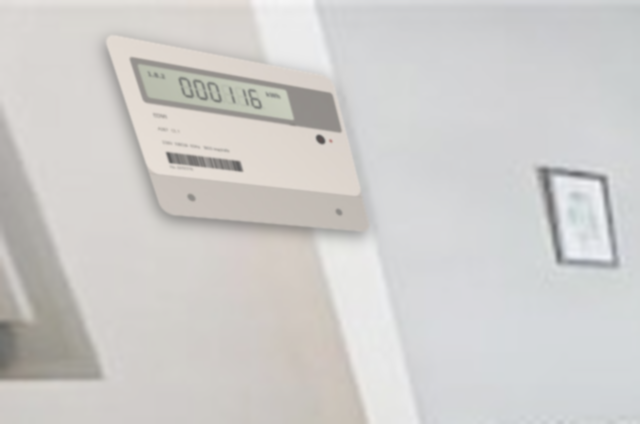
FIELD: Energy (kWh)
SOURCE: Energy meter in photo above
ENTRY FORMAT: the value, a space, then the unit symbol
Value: 116 kWh
